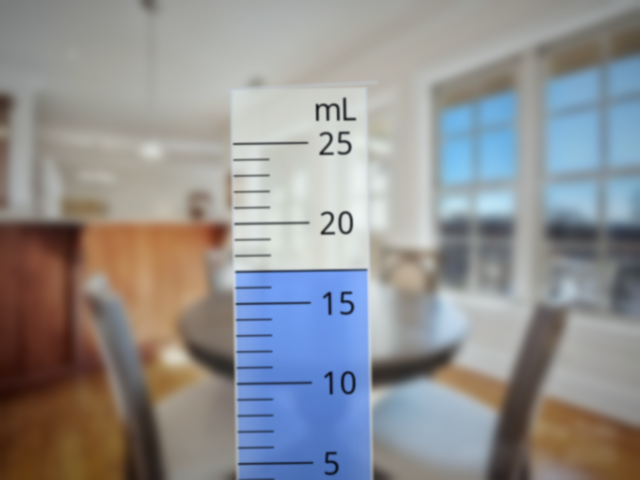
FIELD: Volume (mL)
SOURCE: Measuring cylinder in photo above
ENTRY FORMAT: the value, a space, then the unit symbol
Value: 17 mL
